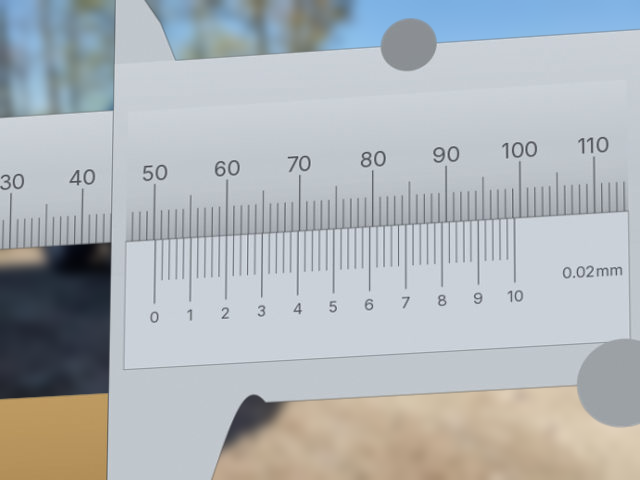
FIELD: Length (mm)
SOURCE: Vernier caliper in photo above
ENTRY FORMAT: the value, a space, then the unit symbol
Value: 50.2 mm
